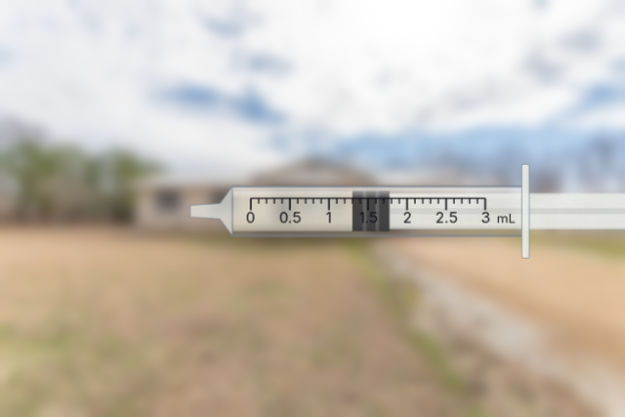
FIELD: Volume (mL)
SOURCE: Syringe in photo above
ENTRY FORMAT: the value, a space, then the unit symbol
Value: 1.3 mL
